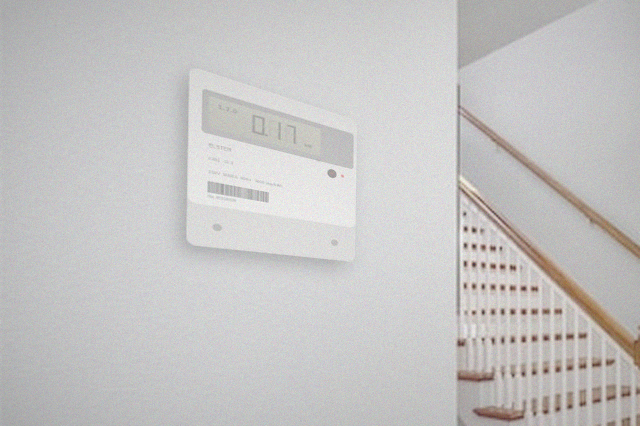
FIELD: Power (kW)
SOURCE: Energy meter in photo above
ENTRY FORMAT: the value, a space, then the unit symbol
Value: 0.17 kW
